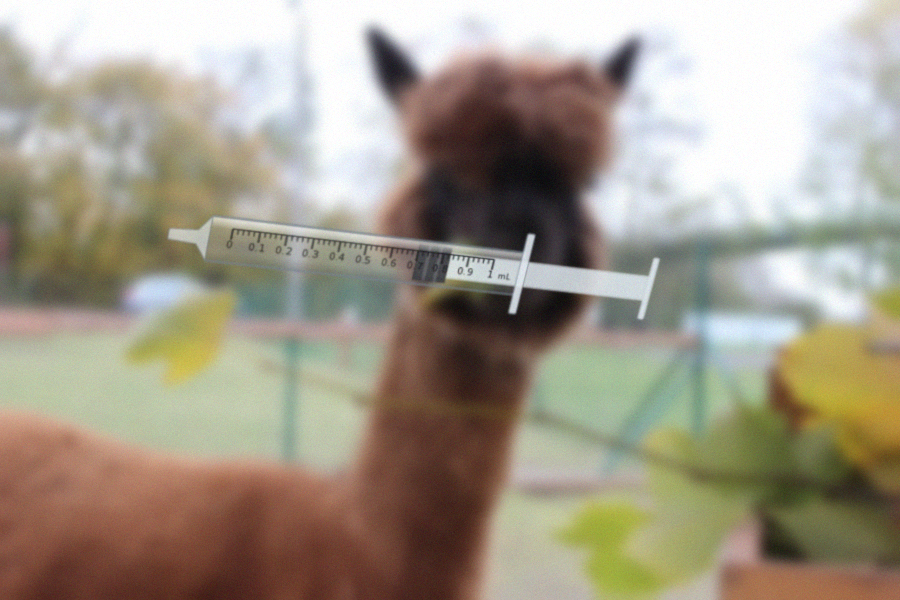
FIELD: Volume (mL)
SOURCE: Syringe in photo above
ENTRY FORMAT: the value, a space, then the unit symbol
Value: 0.7 mL
